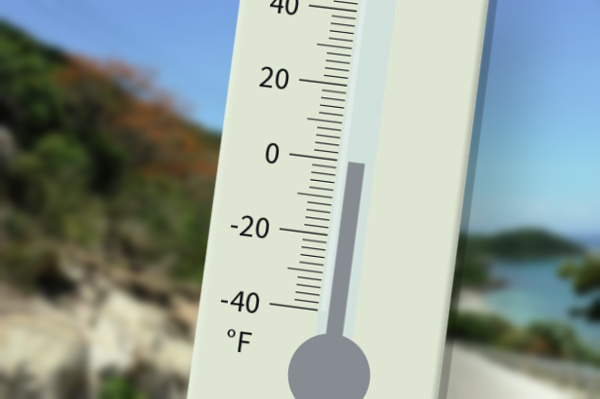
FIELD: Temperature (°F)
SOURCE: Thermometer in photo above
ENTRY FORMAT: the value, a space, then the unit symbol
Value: 0 °F
